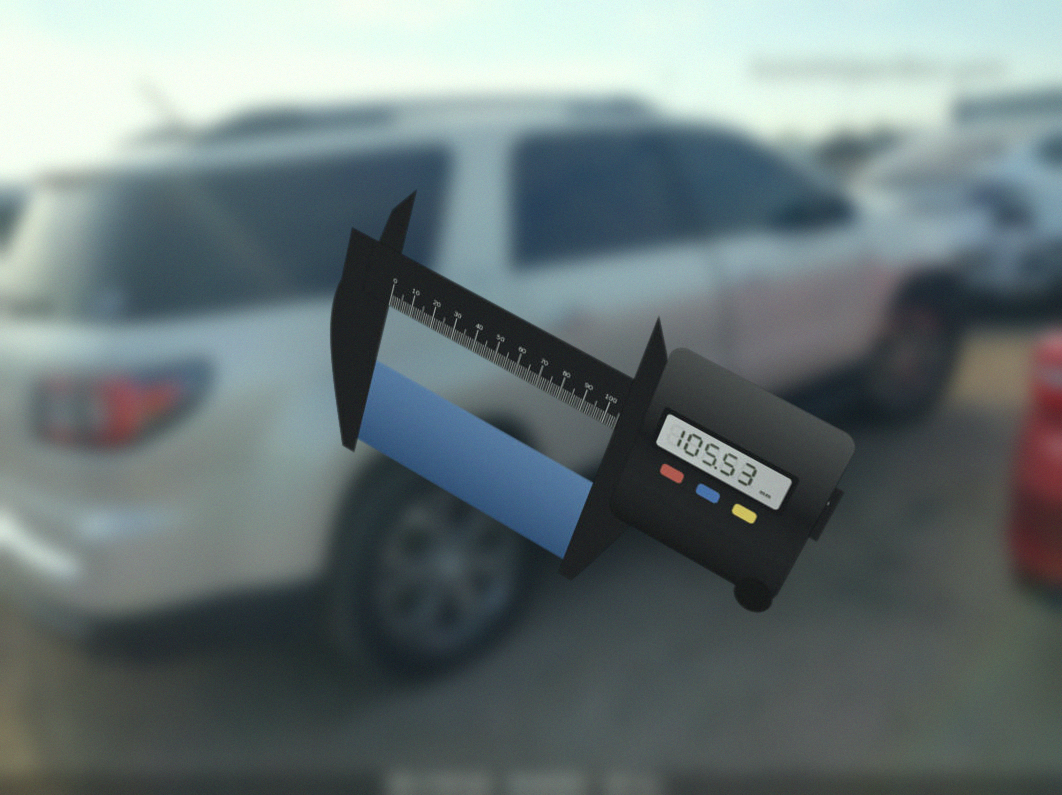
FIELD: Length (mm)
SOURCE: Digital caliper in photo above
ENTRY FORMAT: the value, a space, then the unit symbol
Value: 105.53 mm
